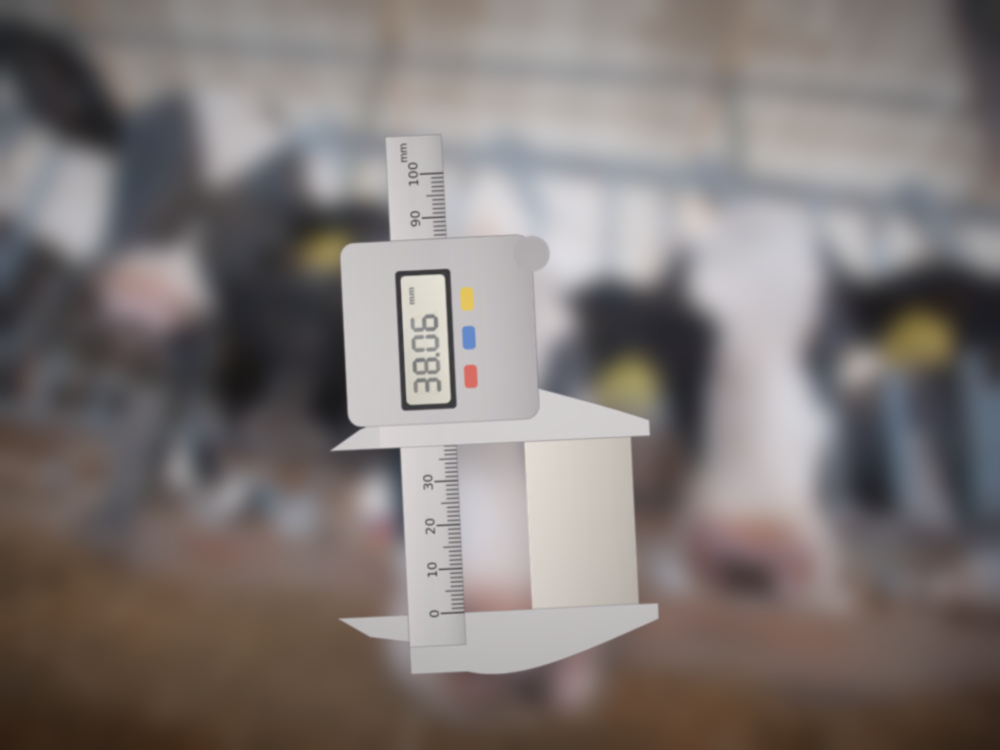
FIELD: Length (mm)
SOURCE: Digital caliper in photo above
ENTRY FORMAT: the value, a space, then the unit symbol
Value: 38.06 mm
